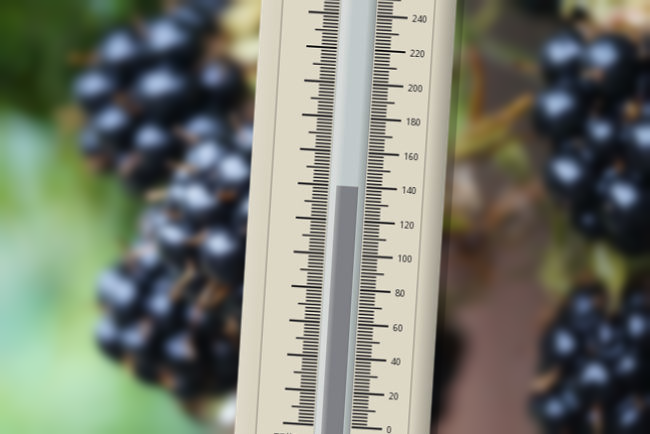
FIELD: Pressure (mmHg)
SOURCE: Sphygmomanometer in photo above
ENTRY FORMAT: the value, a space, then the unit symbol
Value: 140 mmHg
